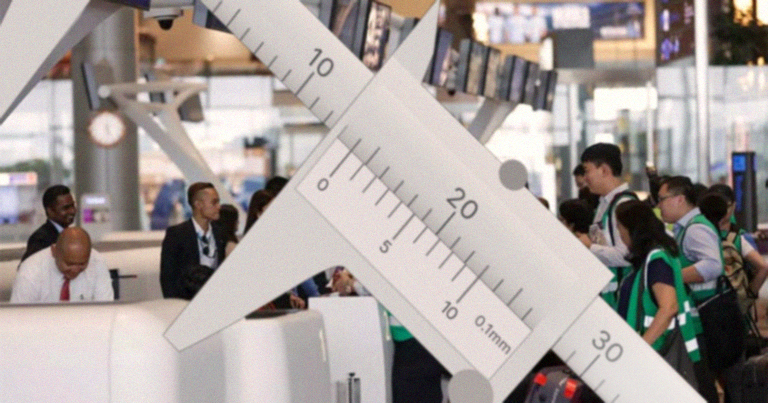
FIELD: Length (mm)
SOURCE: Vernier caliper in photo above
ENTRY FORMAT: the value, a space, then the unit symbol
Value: 14.0 mm
